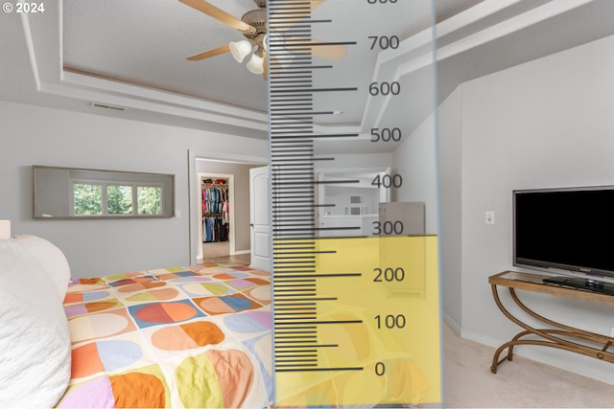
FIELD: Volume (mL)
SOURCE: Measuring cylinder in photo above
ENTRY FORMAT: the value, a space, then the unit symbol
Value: 280 mL
